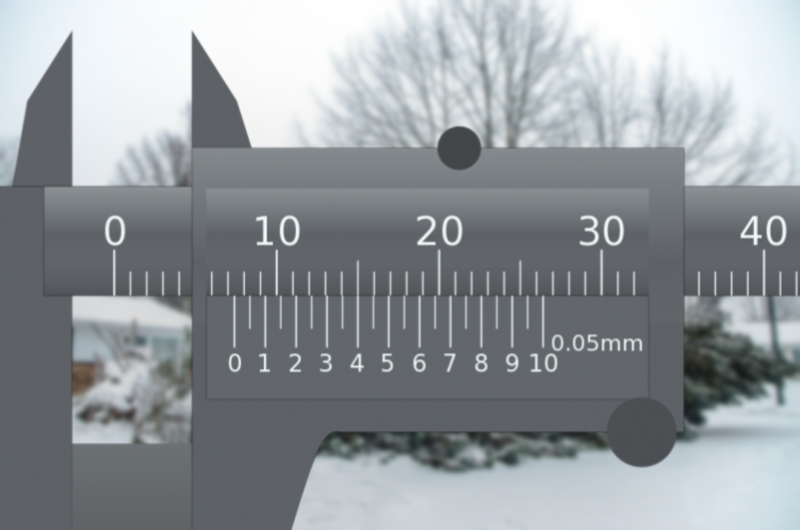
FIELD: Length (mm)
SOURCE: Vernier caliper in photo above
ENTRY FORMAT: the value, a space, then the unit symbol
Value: 7.4 mm
